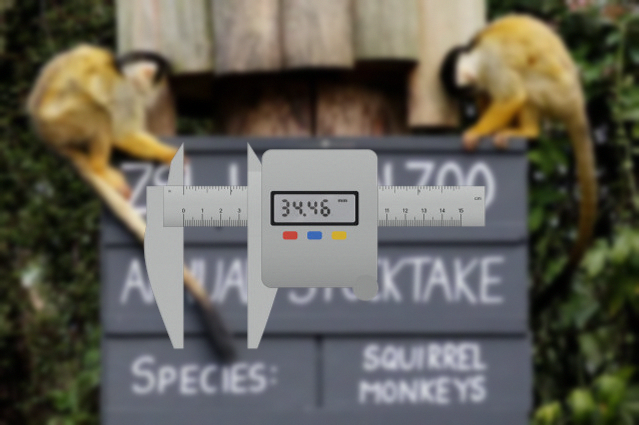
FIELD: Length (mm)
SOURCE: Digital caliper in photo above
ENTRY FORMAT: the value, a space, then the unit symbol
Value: 34.46 mm
